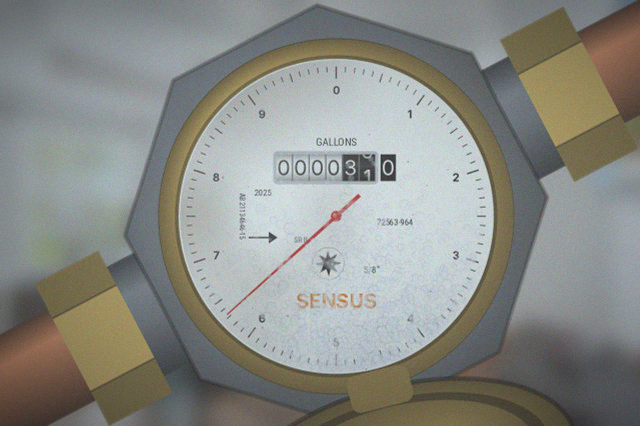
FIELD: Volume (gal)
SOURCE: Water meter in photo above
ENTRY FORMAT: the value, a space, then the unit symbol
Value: 306.3 gal
